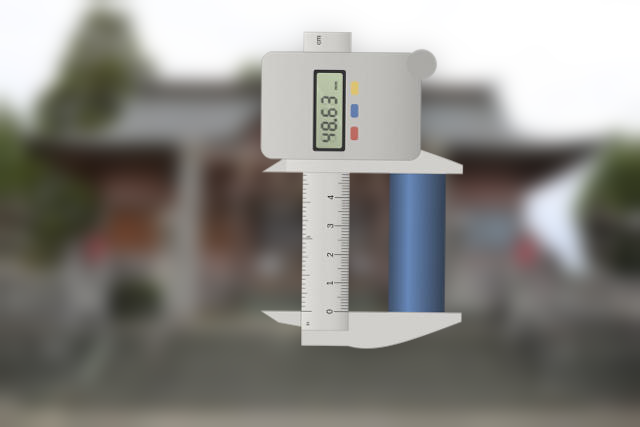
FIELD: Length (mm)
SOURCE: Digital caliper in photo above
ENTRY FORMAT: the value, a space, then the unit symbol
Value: 48.63 mm
